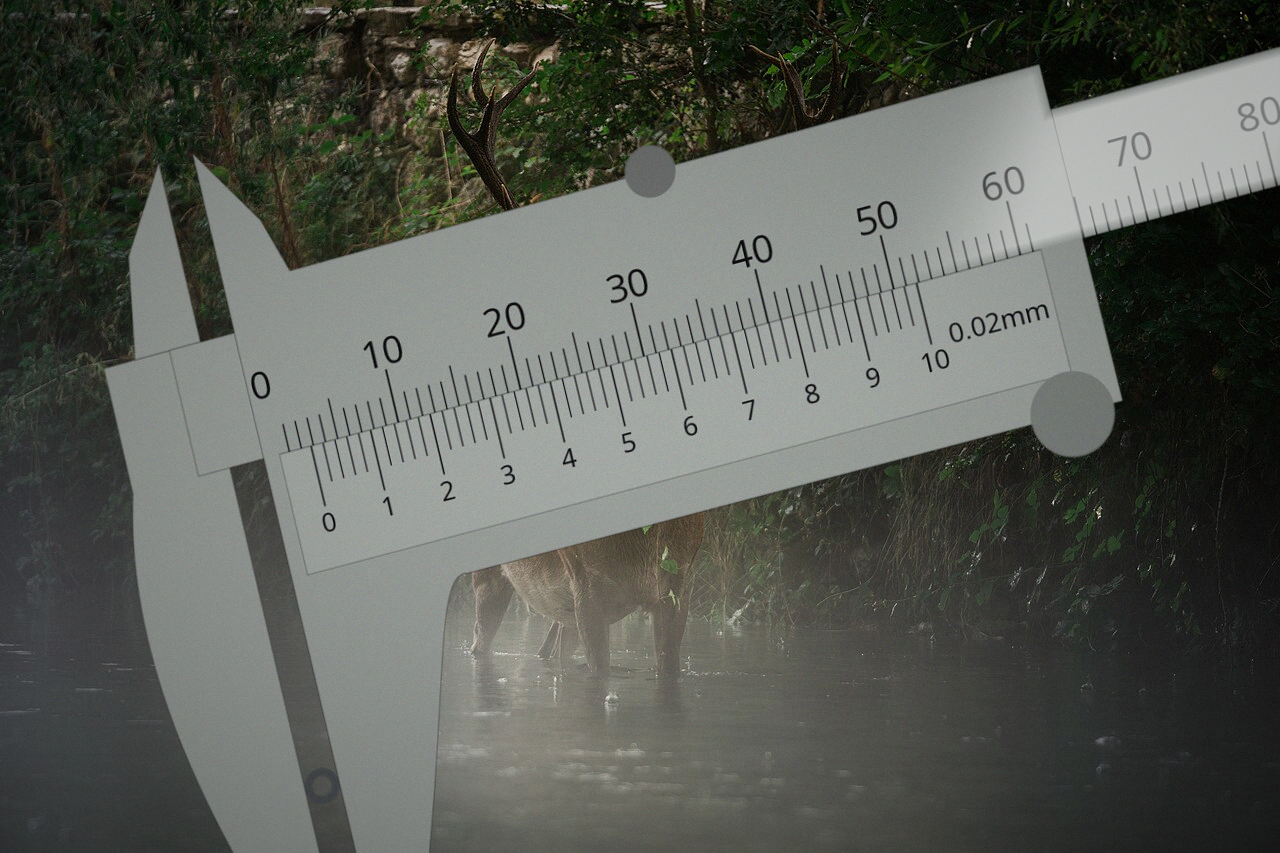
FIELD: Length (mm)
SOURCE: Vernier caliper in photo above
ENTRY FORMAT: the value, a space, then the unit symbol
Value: 2.8 mm
